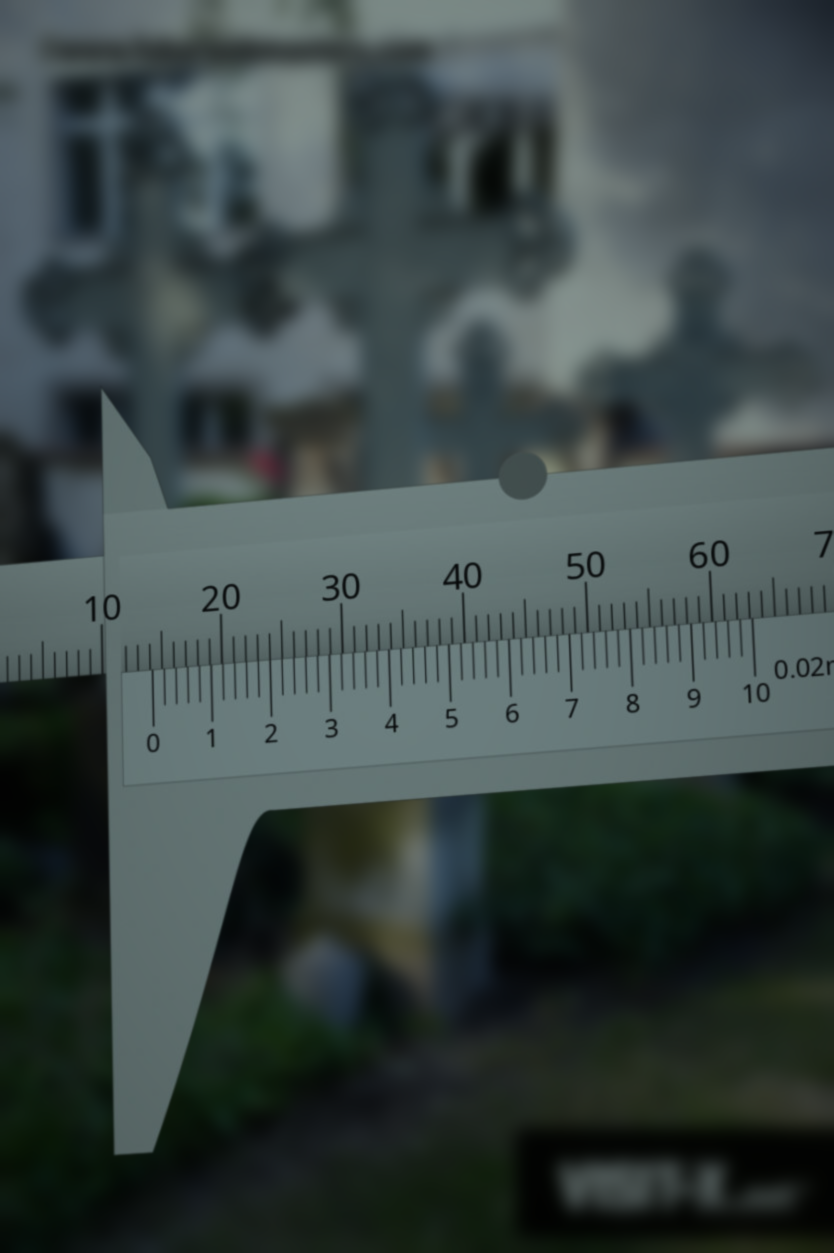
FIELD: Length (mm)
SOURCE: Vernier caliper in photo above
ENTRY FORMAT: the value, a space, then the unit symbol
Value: 14.2 mm
